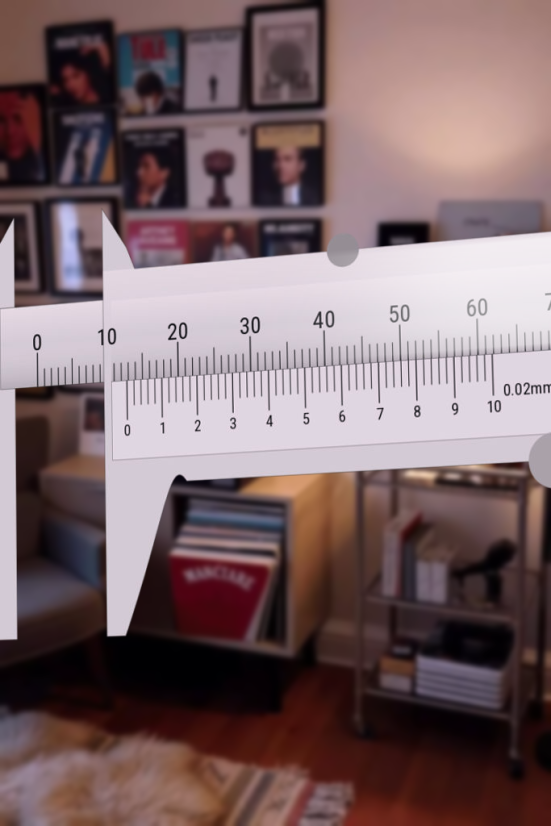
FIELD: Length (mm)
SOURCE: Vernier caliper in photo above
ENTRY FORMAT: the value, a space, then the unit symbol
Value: 12.8 mm
